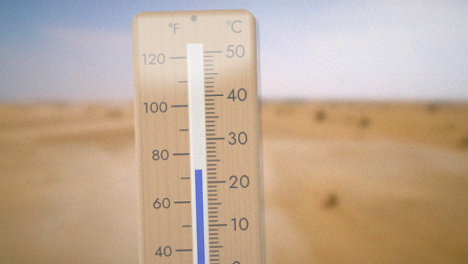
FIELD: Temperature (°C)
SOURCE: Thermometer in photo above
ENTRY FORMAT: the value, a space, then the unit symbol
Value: 23 °C
